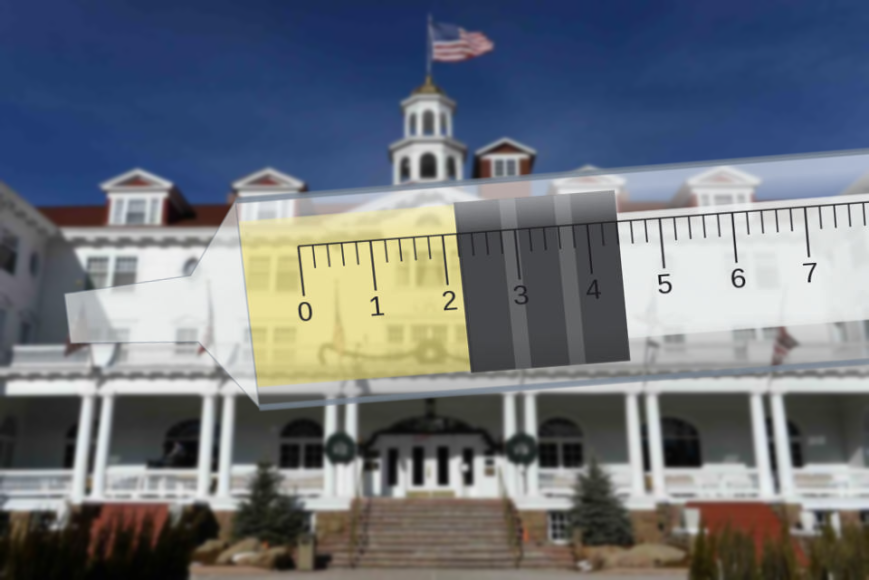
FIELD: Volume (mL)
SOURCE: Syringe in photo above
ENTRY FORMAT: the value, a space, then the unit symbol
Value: 2.2 mL
